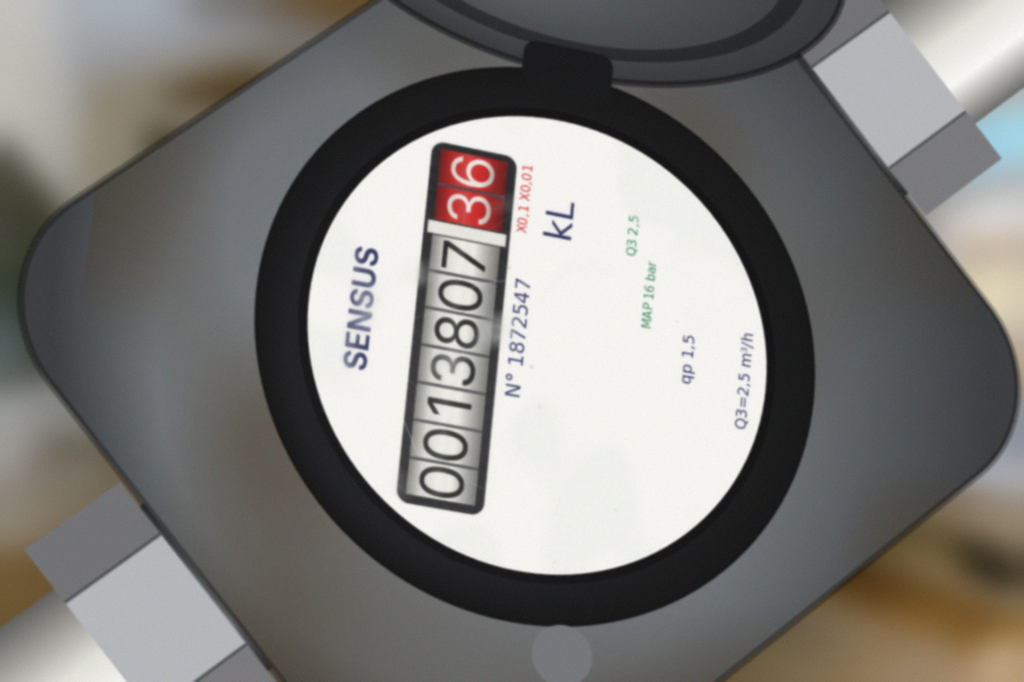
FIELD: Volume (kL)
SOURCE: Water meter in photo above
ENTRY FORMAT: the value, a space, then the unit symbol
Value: 13807.36 kL
